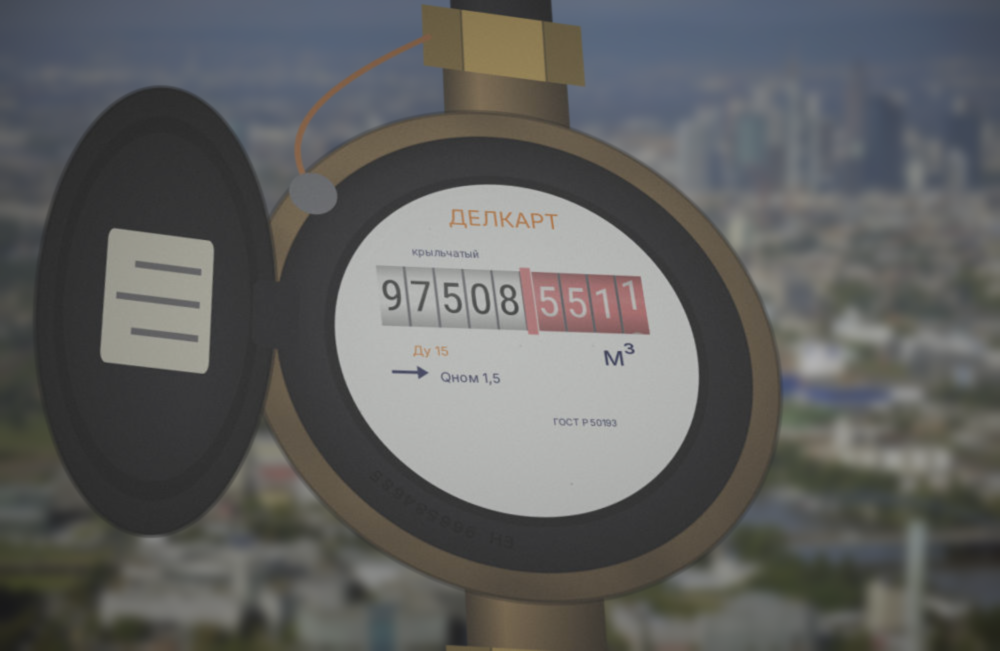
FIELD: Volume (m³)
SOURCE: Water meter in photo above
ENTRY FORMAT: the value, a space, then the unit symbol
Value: 97508.5511 m³
